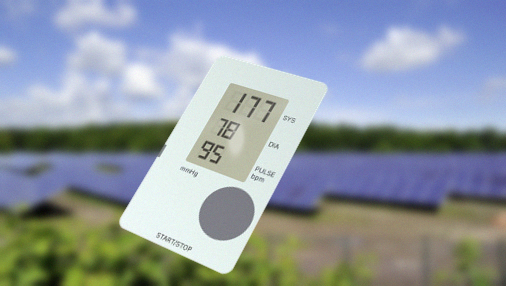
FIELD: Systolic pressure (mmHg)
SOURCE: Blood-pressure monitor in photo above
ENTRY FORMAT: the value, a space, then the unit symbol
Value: 177 mmHg
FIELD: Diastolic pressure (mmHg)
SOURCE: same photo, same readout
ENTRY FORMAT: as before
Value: 78 mmHg
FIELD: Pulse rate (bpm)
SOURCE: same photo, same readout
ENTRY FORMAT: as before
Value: 95 bpm
